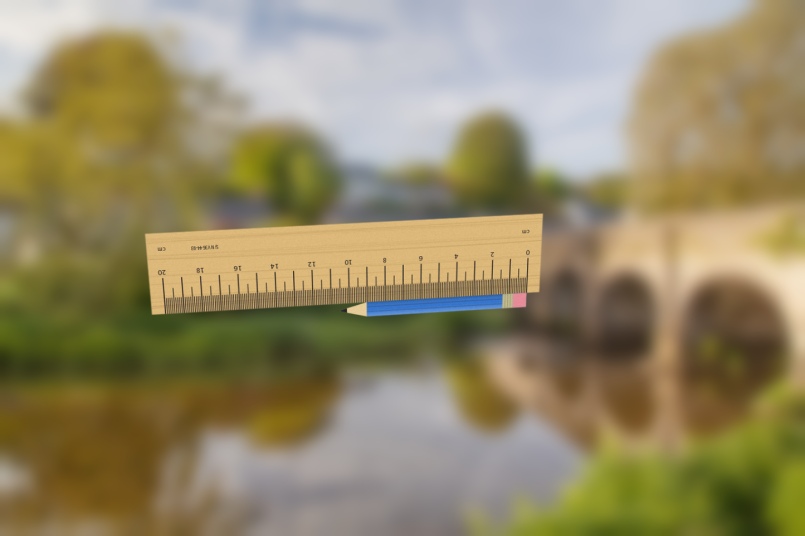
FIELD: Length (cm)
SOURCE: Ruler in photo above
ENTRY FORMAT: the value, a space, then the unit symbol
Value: 10.5 cm
